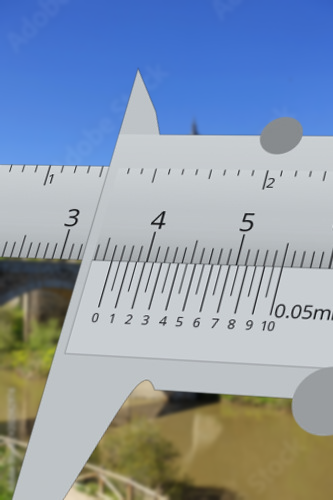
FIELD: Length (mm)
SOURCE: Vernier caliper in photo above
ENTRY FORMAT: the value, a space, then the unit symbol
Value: 36.0 mm
